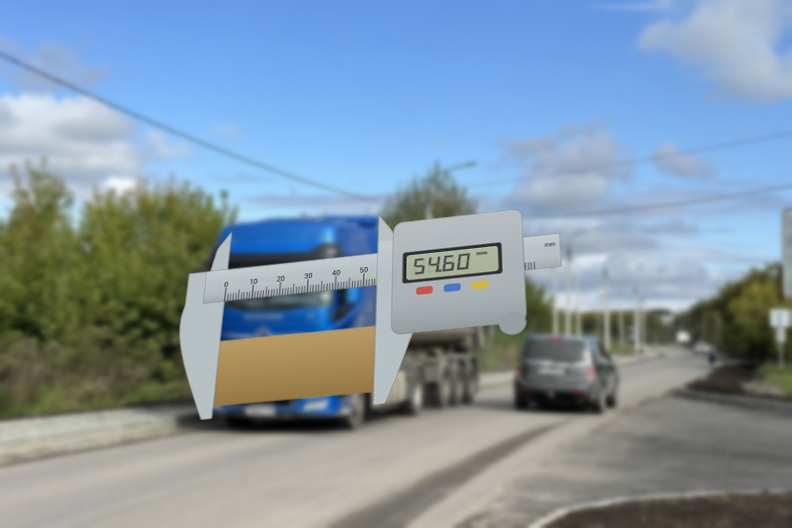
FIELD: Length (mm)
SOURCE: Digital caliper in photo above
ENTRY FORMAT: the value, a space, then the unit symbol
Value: 54.60 mm
